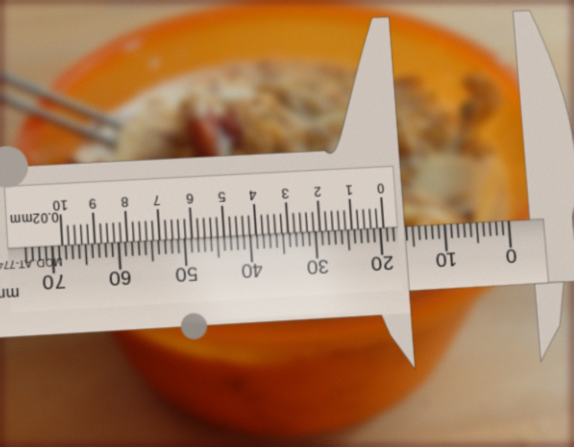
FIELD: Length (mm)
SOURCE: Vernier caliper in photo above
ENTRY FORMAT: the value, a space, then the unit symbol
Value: 19.5 mm
